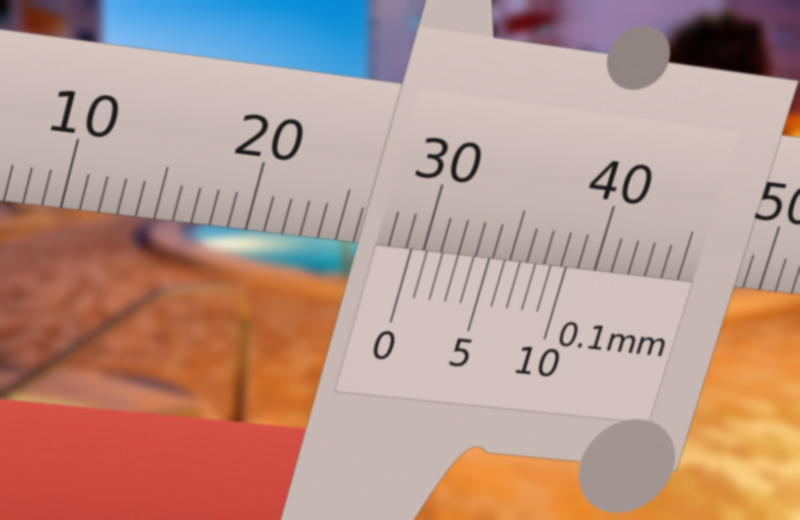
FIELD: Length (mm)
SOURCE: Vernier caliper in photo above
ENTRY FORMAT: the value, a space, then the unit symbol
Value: 29.3 mm
